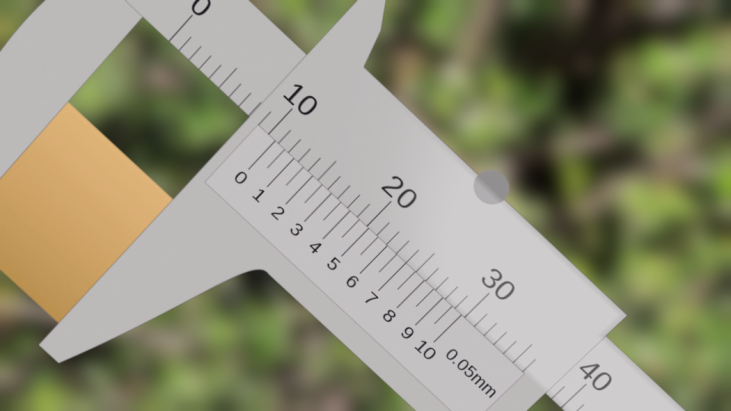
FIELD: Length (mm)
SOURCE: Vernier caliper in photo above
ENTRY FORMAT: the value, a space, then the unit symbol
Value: 10.7 mm
